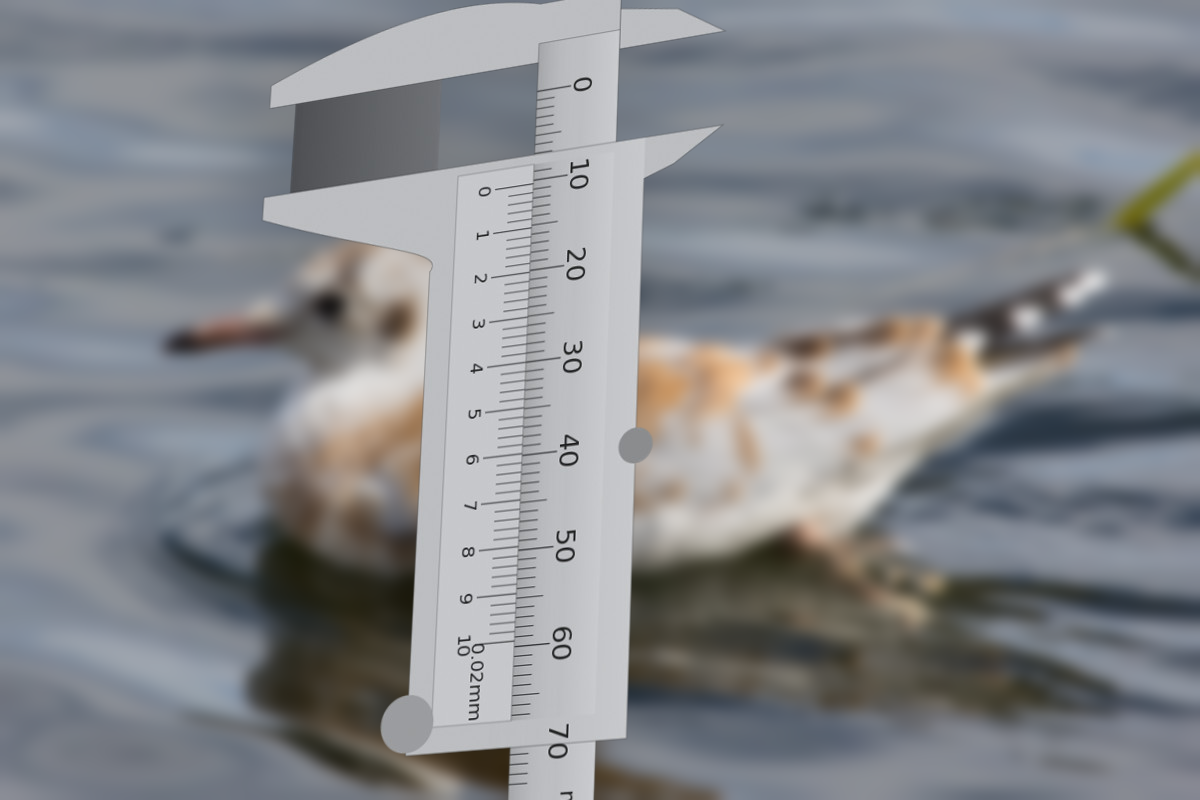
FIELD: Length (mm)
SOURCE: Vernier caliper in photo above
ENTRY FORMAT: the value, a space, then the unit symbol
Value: 10.4 mm
